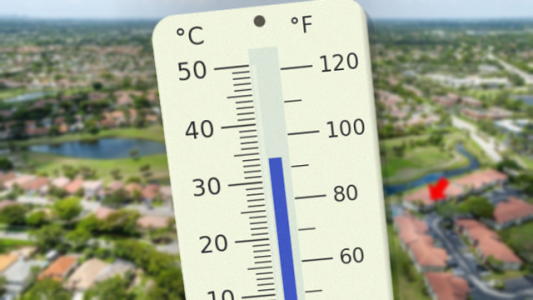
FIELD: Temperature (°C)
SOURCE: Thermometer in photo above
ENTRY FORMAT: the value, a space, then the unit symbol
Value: 34 °C
